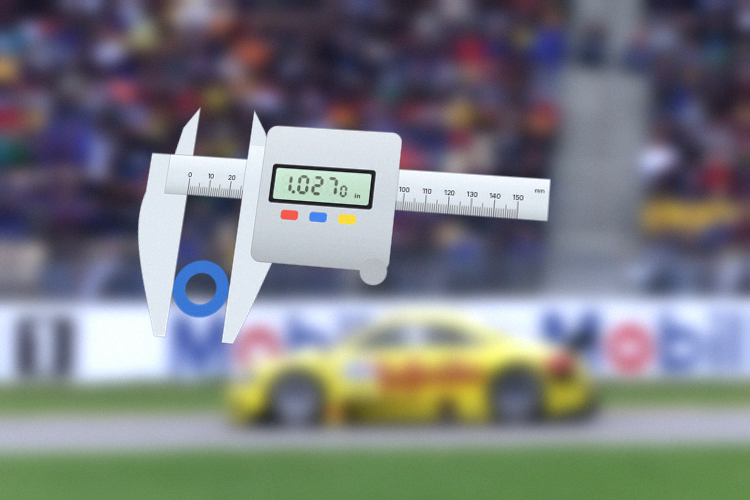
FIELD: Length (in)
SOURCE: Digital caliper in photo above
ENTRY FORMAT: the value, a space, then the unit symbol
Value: 1.0270 in
